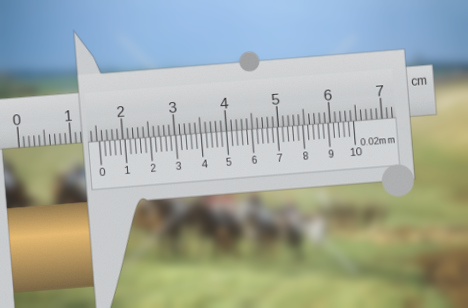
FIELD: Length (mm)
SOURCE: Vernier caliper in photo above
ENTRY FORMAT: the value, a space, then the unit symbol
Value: 15.5 mm
